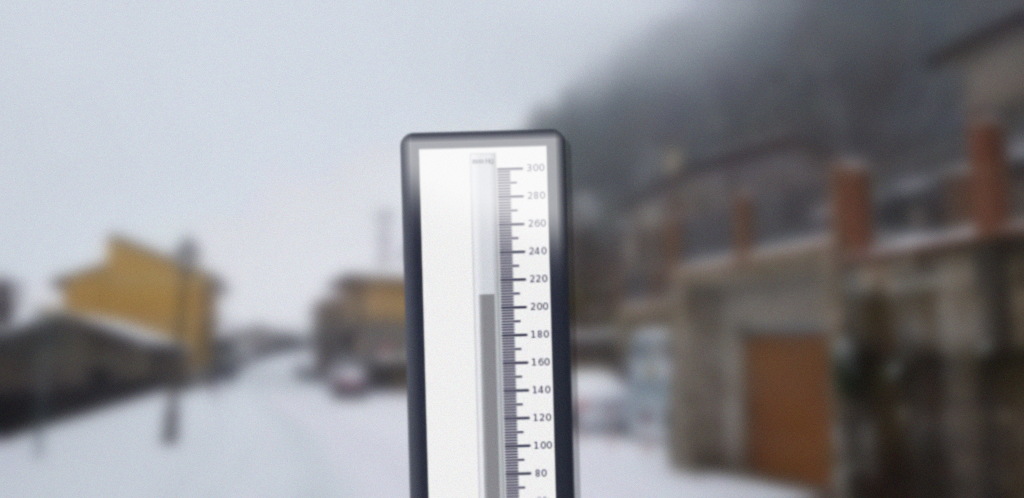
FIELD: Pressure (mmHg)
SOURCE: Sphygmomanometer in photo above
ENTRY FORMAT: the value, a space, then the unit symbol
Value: 210 mmHg
